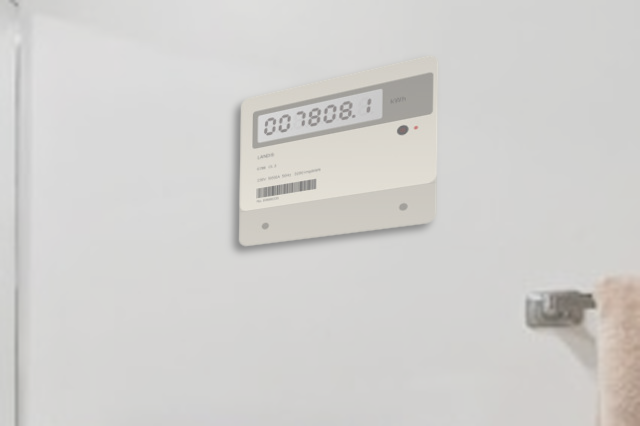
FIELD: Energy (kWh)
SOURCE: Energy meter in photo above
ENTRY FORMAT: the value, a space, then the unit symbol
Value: 7808.1 kWh
